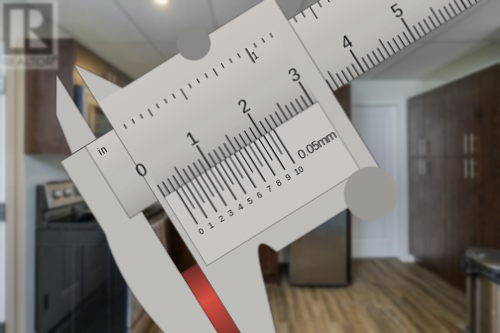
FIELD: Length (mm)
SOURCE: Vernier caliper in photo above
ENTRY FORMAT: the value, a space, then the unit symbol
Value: 3.2 mm
